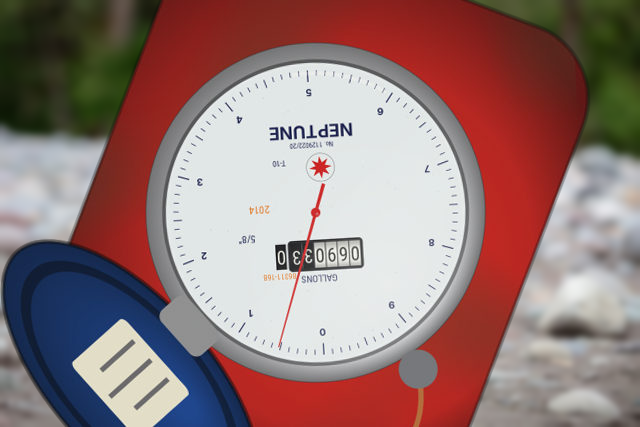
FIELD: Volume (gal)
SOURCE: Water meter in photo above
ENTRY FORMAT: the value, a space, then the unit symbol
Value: 690330.5 gal
